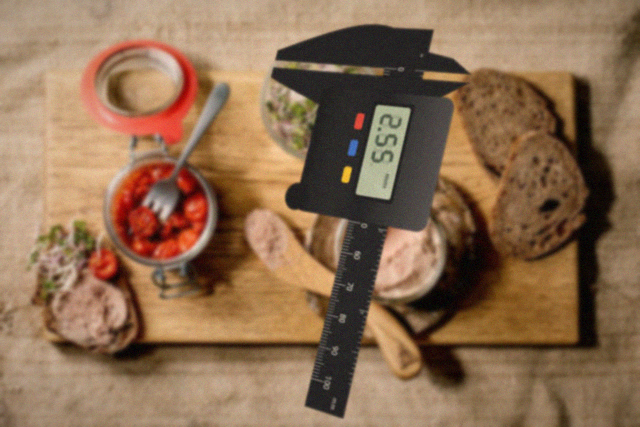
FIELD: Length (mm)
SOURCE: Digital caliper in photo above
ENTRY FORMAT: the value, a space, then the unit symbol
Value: 2.55 mm
